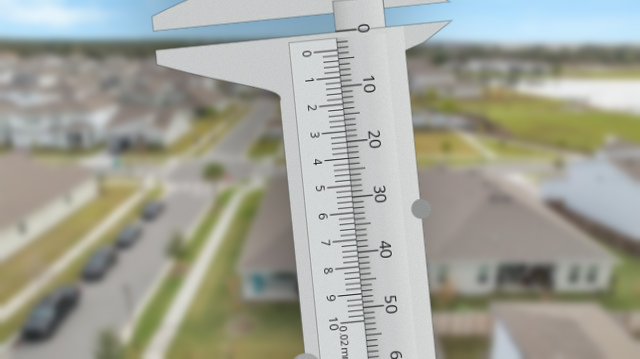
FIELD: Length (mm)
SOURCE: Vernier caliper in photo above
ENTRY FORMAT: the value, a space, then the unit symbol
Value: 3.4 mm
